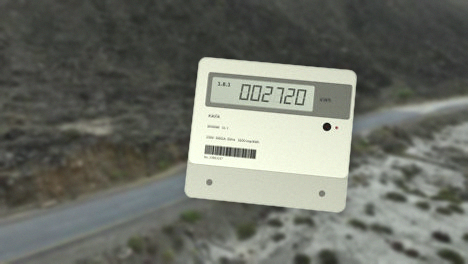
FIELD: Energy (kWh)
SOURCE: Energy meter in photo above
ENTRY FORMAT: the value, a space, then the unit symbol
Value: 2720 kWh
